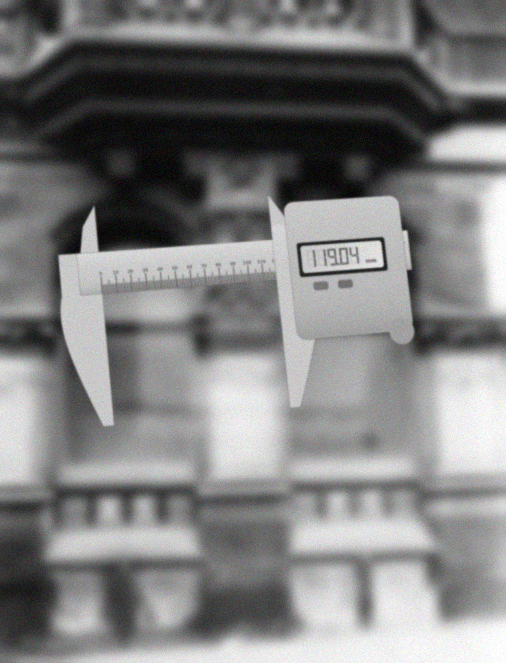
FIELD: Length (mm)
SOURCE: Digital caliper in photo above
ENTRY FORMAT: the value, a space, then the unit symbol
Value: 119.04 mm
